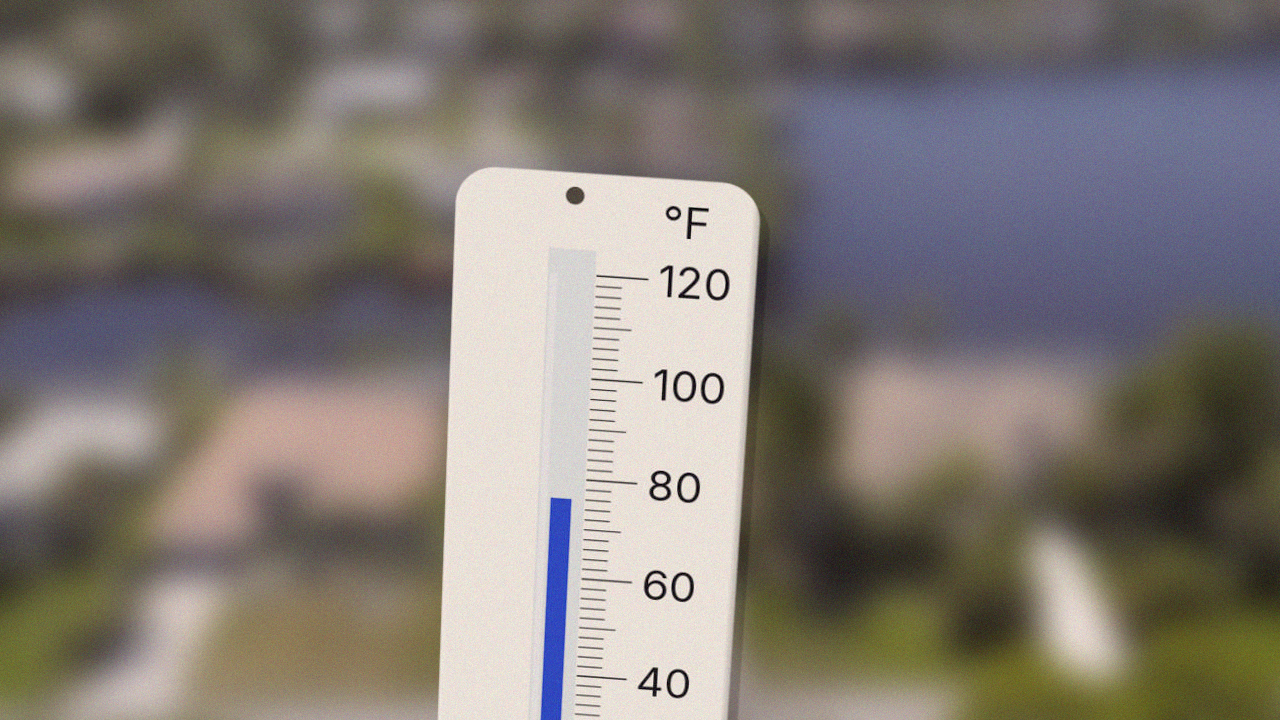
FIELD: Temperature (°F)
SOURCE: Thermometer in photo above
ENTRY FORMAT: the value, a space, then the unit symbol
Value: 76 °F
